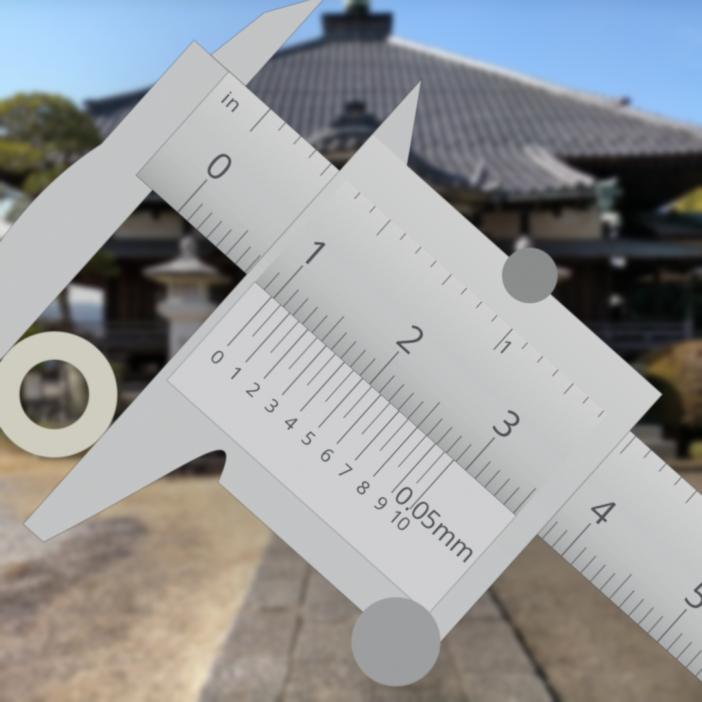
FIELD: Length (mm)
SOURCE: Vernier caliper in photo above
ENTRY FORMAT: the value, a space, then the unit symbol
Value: 9.8 mm
